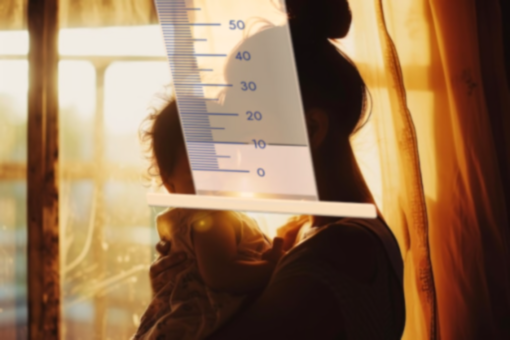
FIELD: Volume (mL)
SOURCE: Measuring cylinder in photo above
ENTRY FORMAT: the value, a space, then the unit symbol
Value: 10 mL
